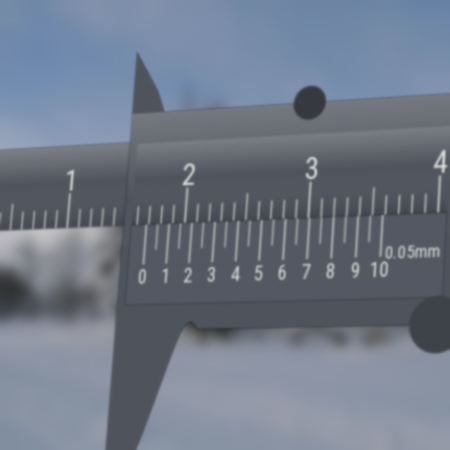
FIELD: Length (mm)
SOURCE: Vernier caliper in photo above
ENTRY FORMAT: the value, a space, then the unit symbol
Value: 16.8 mm
